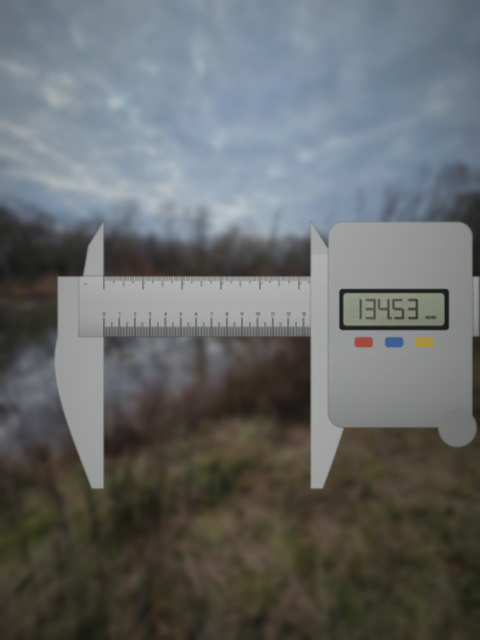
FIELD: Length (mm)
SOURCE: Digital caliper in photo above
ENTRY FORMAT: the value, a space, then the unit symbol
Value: 134.53 mm
